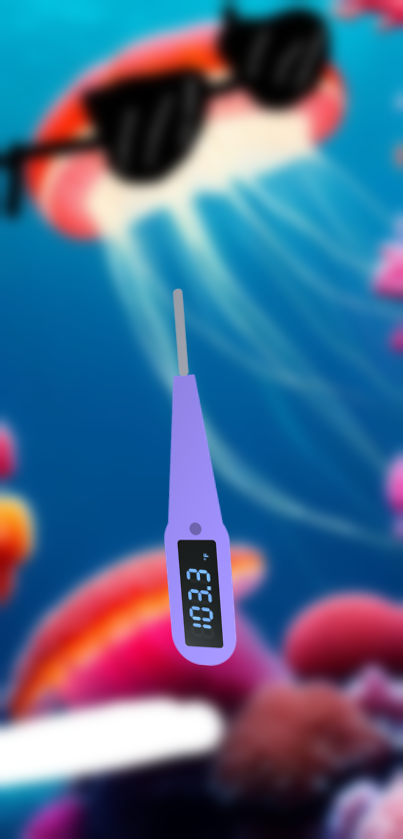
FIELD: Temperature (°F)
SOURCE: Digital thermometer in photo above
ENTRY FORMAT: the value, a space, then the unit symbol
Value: 103.3 °F
